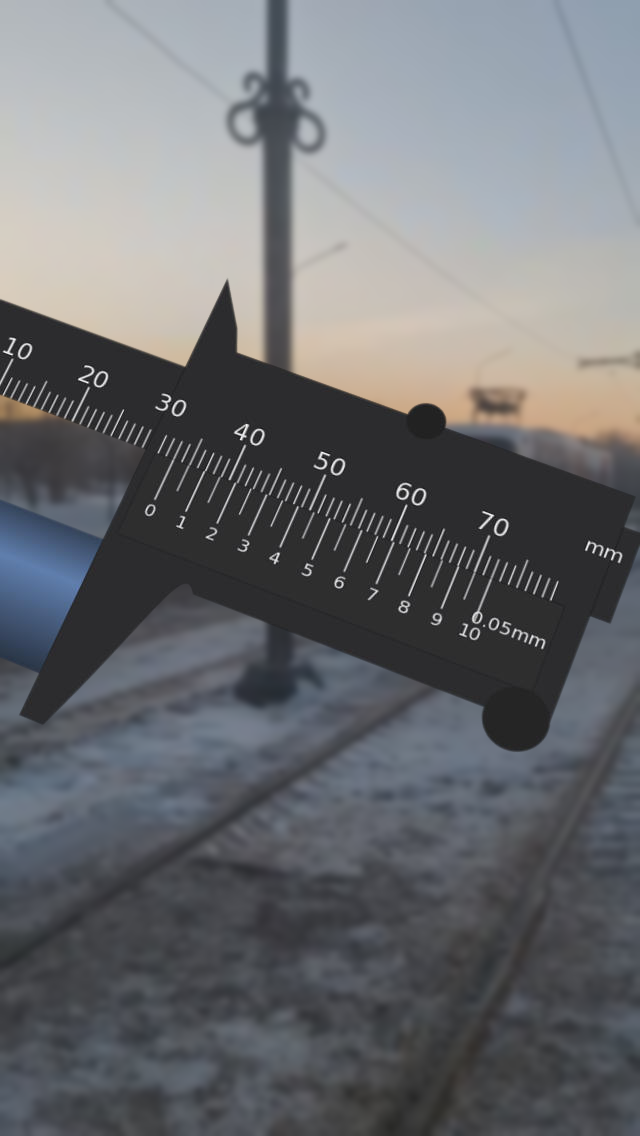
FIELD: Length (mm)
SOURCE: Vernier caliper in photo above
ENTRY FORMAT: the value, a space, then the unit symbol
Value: 33.0 mm
